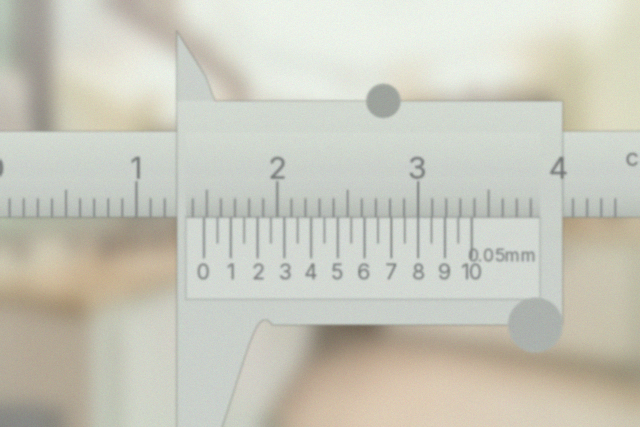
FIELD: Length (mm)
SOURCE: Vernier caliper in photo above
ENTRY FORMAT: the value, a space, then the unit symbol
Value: 14.8 mm
